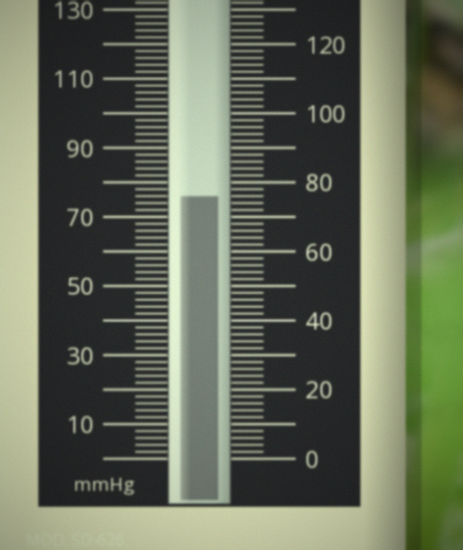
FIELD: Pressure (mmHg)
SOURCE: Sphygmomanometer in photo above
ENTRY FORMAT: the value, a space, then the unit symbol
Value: 76 mmHg
